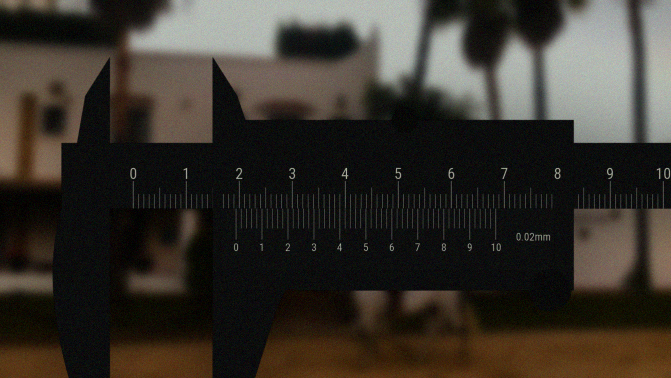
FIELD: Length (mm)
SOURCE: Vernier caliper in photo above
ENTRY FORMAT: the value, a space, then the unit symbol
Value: 19.4 mm
